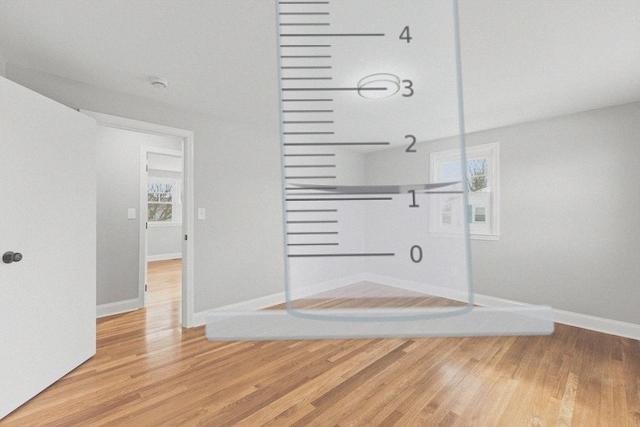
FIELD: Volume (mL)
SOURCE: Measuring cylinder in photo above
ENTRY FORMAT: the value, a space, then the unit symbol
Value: 1.1 mL
